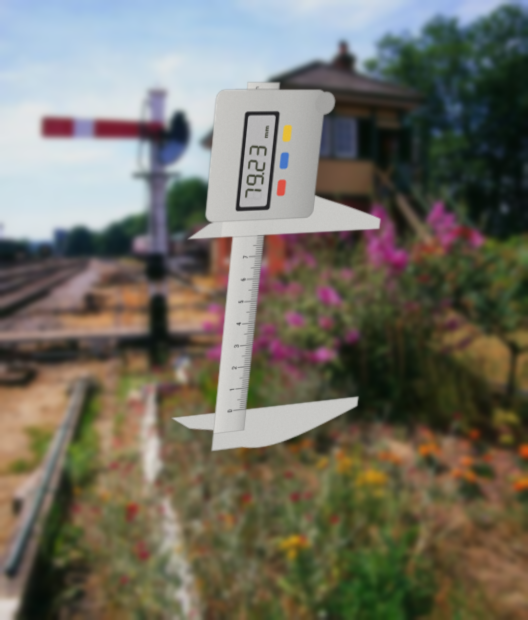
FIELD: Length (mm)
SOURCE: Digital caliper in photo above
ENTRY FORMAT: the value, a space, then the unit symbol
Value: 79.23 mm
